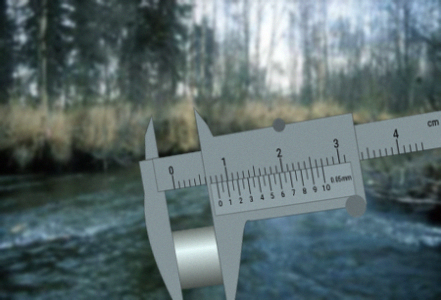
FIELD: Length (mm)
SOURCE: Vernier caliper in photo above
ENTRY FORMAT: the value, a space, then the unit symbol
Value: 8.0 mm
